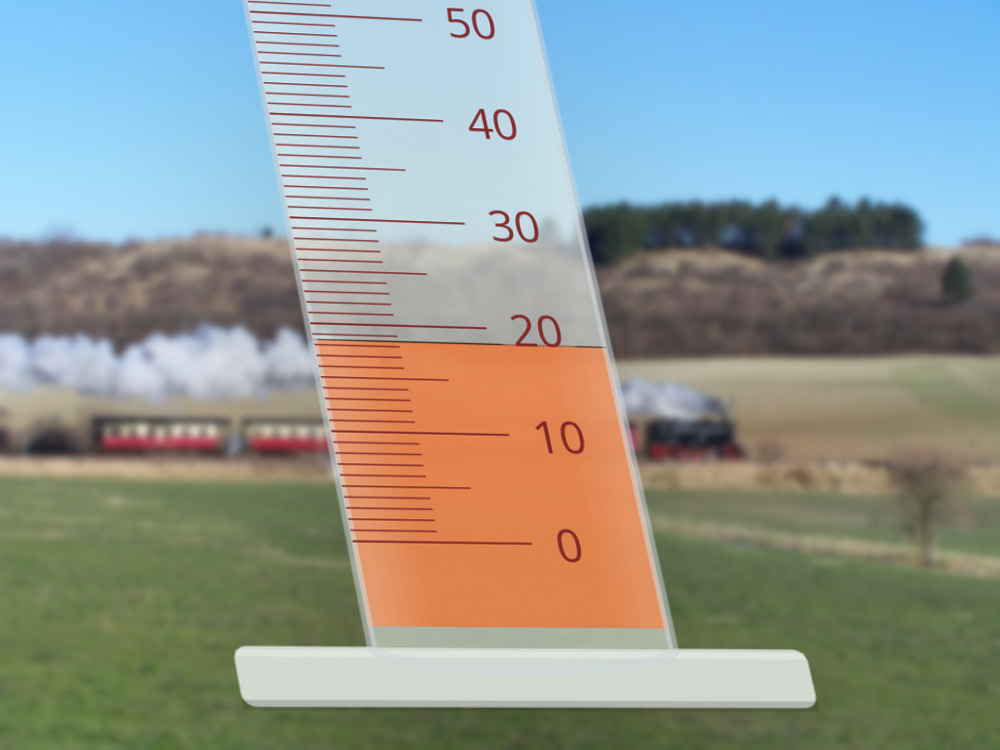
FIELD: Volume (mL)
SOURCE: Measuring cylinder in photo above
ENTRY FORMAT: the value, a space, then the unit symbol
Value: 18.5 mL
